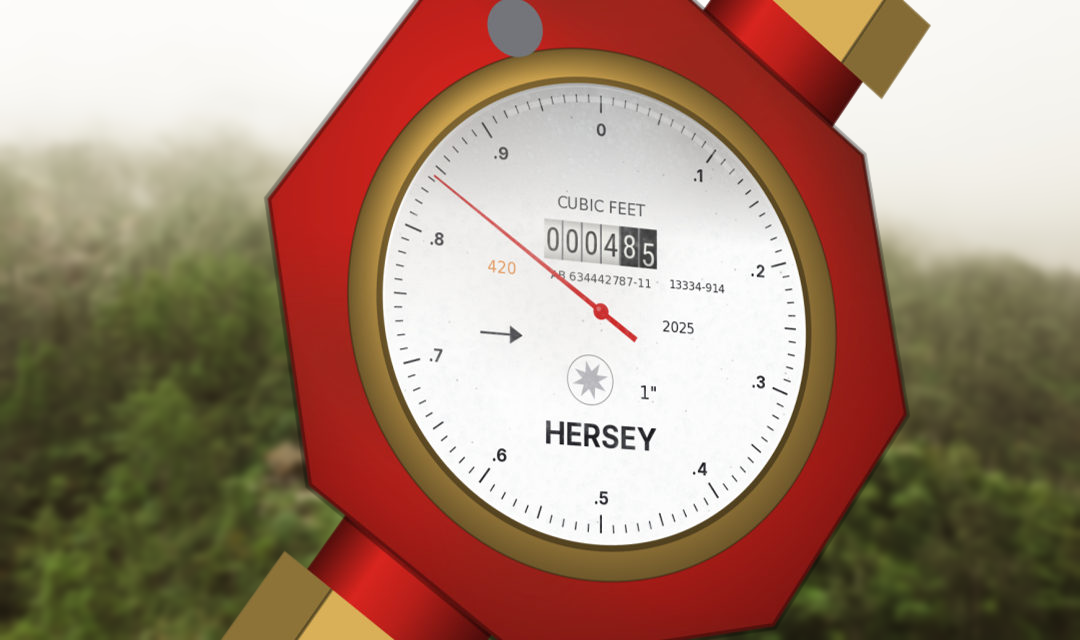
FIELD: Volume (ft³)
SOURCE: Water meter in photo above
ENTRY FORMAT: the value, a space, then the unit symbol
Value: 484.84 ft³
